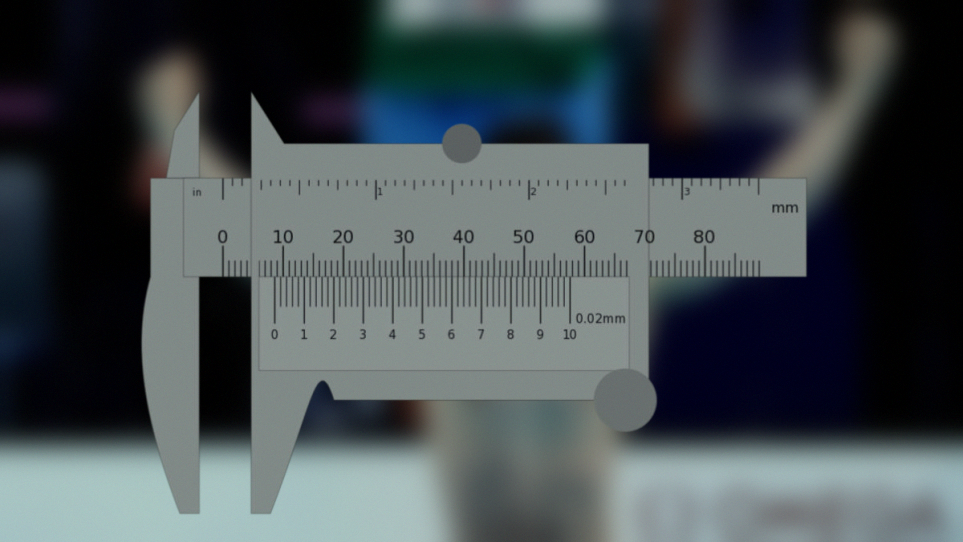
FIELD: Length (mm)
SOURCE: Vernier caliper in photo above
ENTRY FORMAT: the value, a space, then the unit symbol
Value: 8.6 mm
